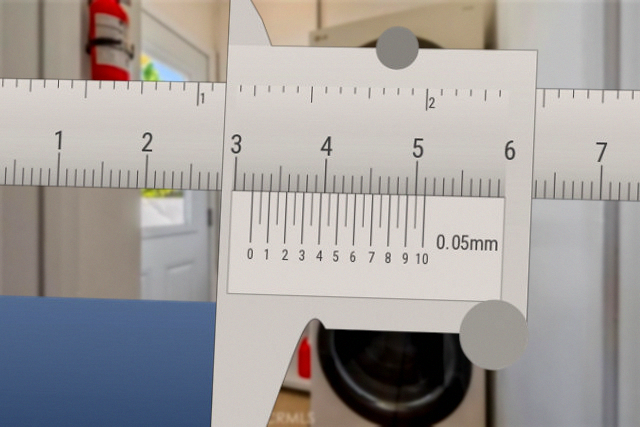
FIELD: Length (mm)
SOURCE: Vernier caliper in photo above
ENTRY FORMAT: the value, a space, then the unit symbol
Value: 32.0 mm
